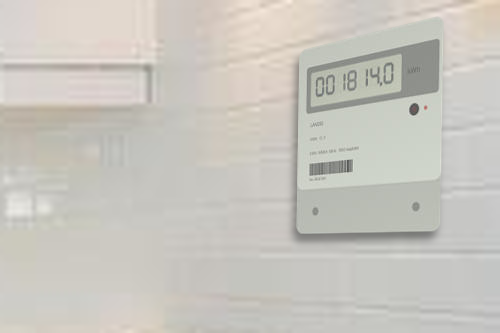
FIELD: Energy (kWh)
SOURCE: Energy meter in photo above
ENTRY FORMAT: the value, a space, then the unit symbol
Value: 1814.0 kWh
